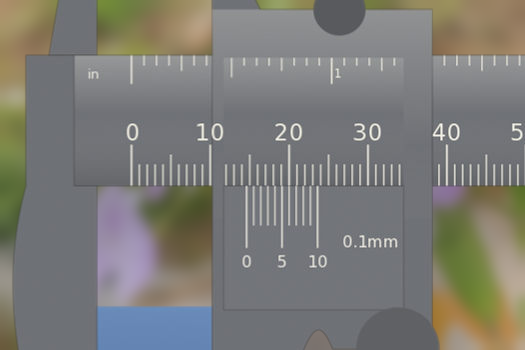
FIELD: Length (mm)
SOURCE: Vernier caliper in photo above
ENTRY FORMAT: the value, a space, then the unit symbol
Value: 14.6 mm
